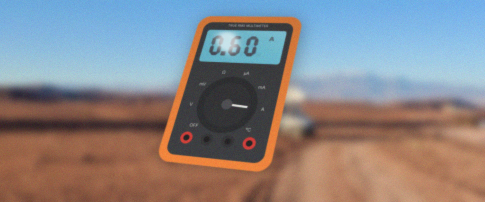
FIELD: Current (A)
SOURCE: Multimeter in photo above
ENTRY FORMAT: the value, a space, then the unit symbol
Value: 0.60 A
